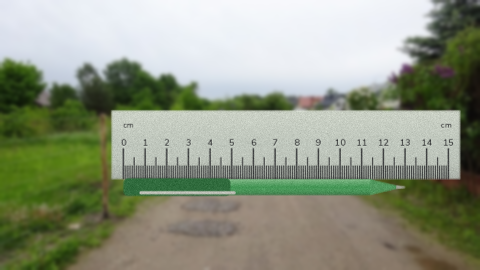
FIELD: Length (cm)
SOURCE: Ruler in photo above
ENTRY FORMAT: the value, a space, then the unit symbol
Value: 13 cm
